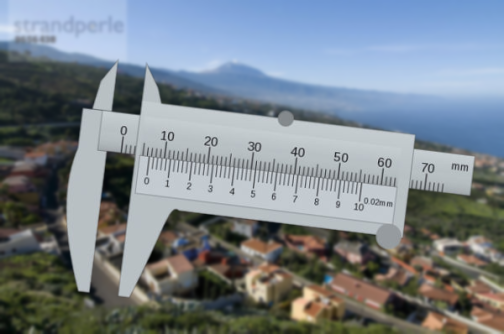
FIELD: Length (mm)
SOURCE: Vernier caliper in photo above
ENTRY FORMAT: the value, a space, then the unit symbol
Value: 6.5 mm
